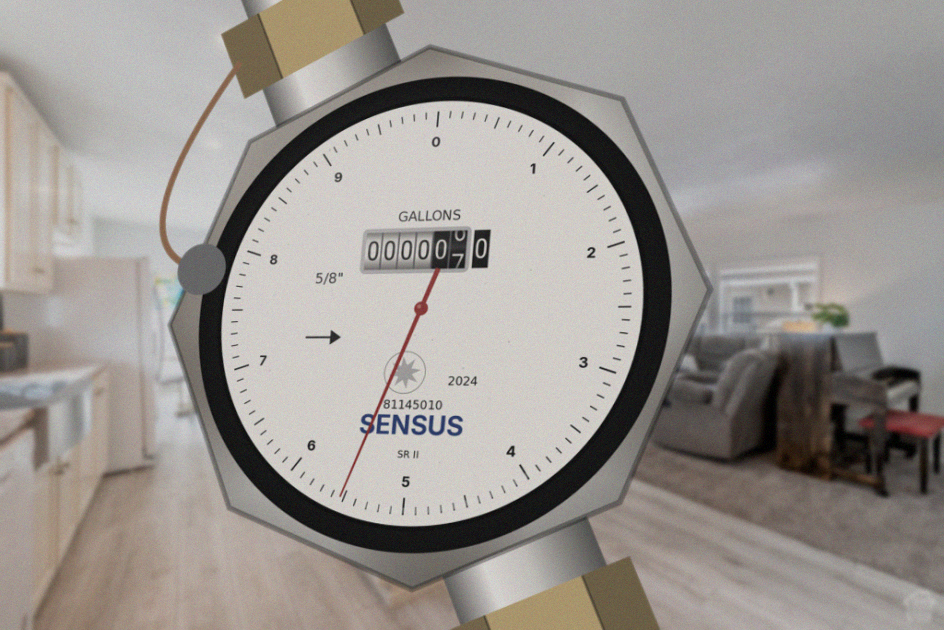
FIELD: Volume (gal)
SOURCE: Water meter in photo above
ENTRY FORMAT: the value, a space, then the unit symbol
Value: 65.5 gal
